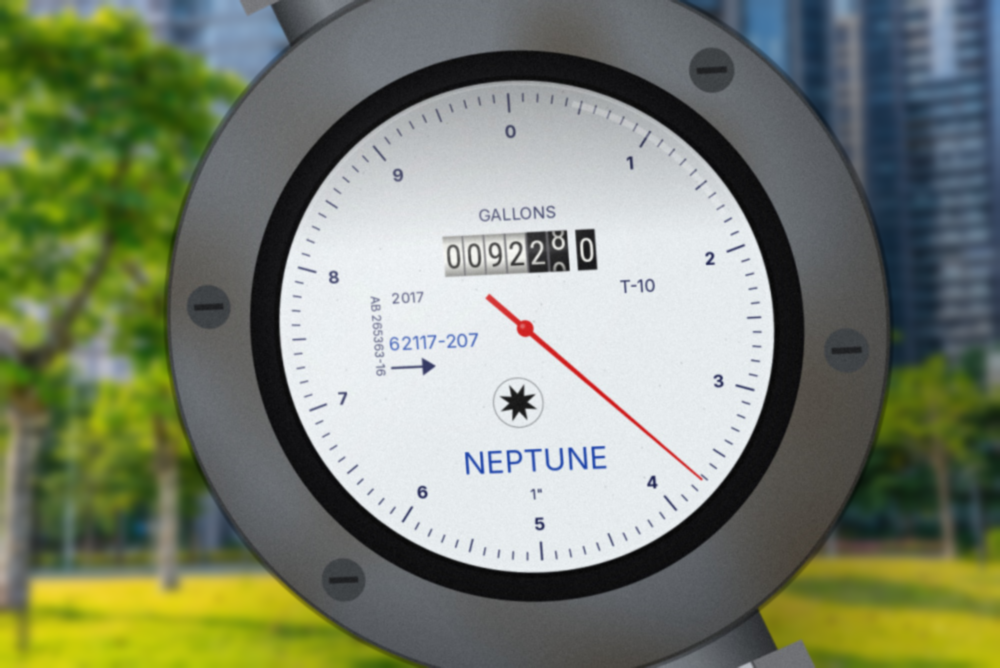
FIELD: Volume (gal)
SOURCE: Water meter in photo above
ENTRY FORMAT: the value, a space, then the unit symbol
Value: 92283.7 gal
